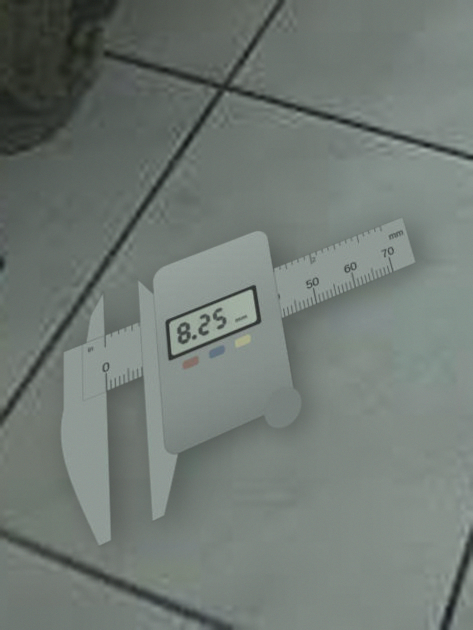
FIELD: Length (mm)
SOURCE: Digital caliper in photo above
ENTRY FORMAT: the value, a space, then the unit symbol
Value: 8.25 mm
